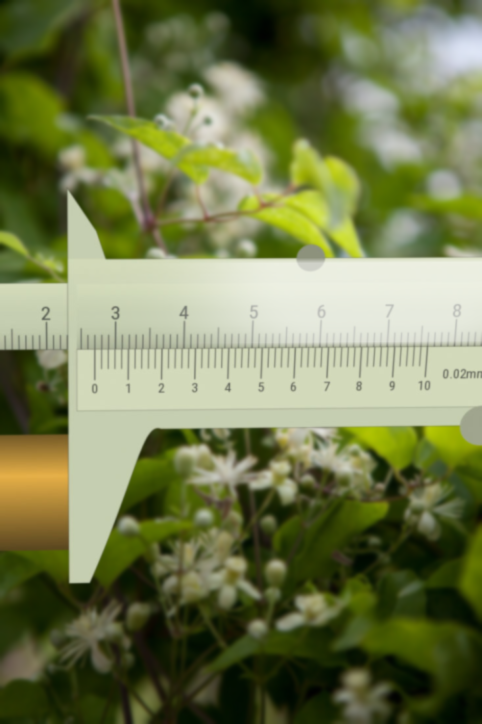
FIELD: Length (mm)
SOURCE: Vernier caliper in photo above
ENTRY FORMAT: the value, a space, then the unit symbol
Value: 27.0 mm
